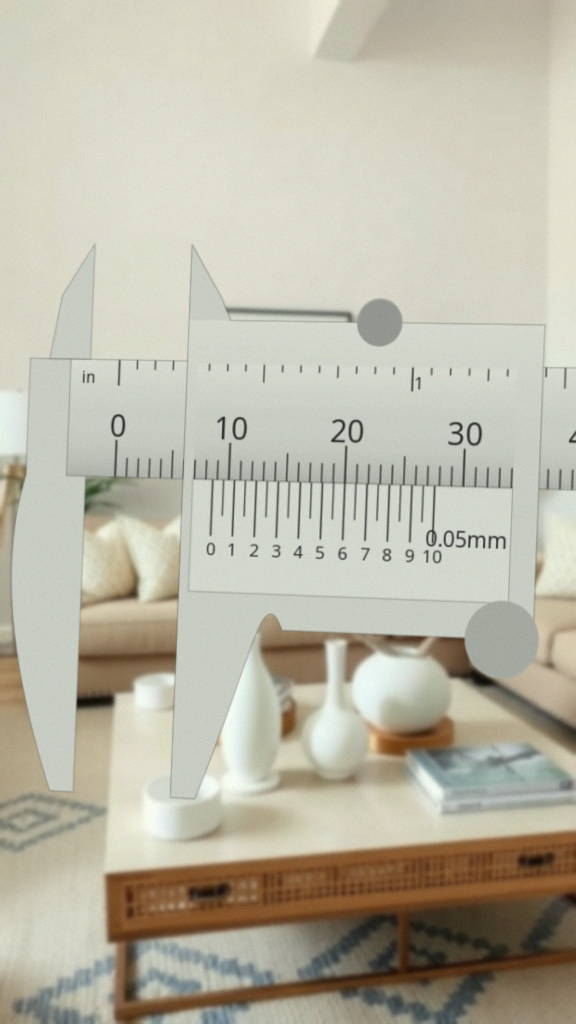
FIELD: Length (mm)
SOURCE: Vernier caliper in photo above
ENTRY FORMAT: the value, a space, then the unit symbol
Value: 8.6 mm
